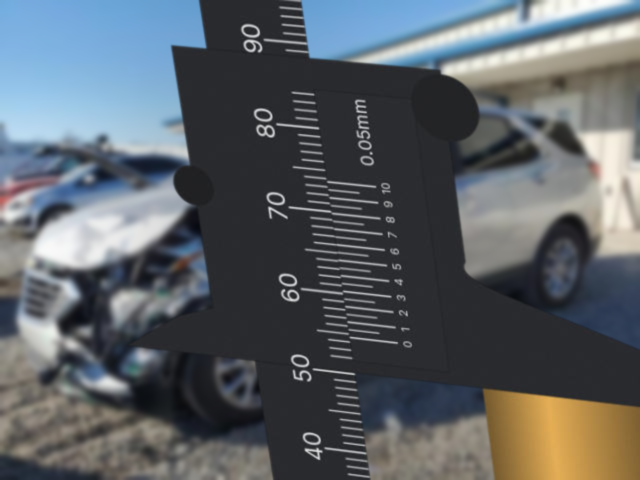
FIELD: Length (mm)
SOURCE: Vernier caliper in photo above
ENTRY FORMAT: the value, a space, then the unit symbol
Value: 54.6 mm
